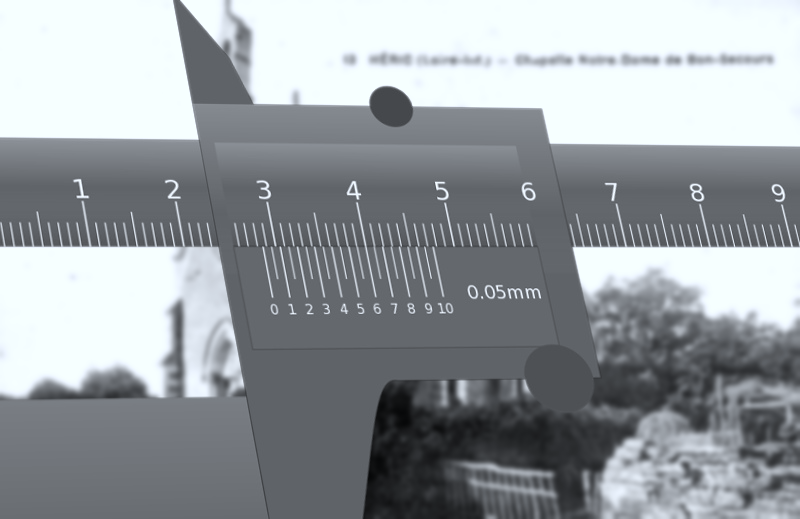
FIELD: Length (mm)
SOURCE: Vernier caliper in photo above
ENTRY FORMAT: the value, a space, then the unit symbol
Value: 28.6 mm
